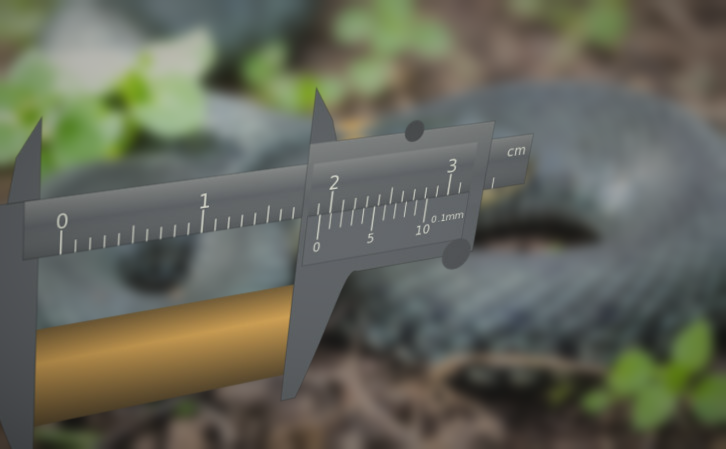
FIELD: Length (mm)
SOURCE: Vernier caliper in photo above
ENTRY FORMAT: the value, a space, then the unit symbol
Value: 19.2 mm
